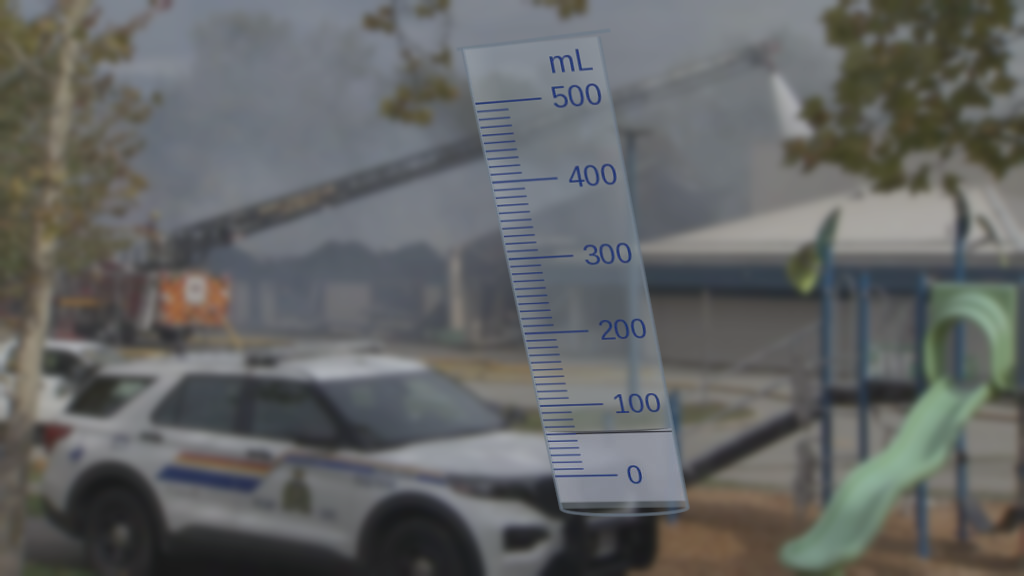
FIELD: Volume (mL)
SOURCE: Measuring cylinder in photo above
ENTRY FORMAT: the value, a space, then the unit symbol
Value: 60 mL
